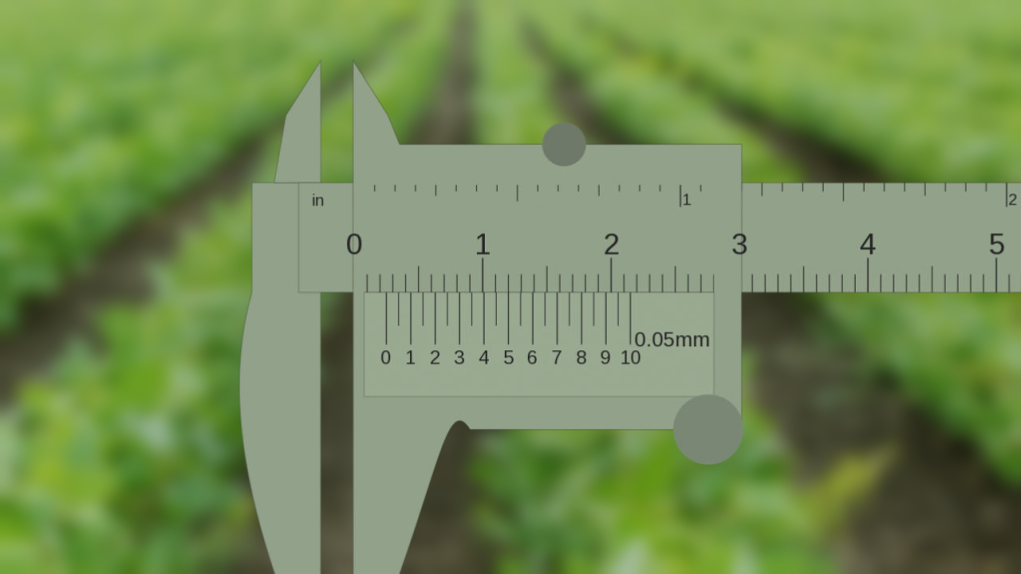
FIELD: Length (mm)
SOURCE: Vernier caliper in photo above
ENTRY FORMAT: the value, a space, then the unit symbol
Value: 2.5 mm
